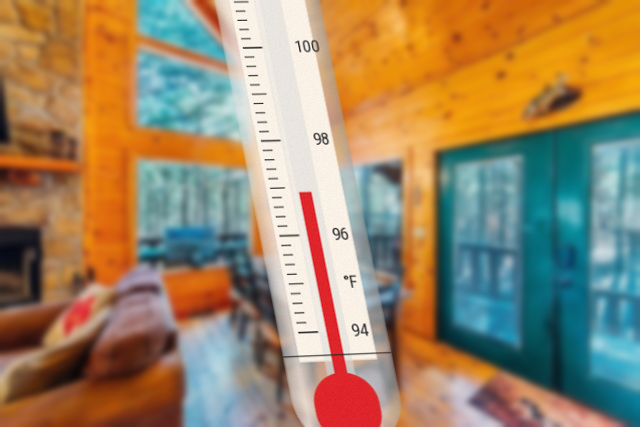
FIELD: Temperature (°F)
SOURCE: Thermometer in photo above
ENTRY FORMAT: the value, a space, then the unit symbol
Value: 96.9 °F
